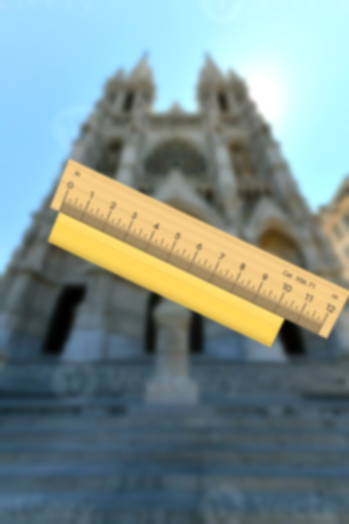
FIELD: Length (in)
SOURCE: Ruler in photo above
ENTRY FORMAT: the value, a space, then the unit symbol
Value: 10.5 in
